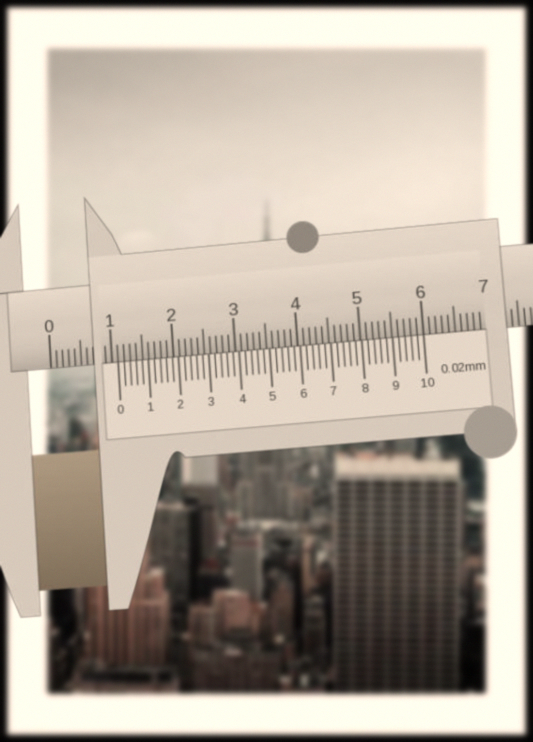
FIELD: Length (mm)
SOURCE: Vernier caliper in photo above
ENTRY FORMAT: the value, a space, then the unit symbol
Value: 11.0 mm
